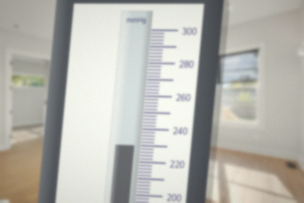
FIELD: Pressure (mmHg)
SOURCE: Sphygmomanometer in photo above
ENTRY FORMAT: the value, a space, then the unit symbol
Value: 230 mmHg
